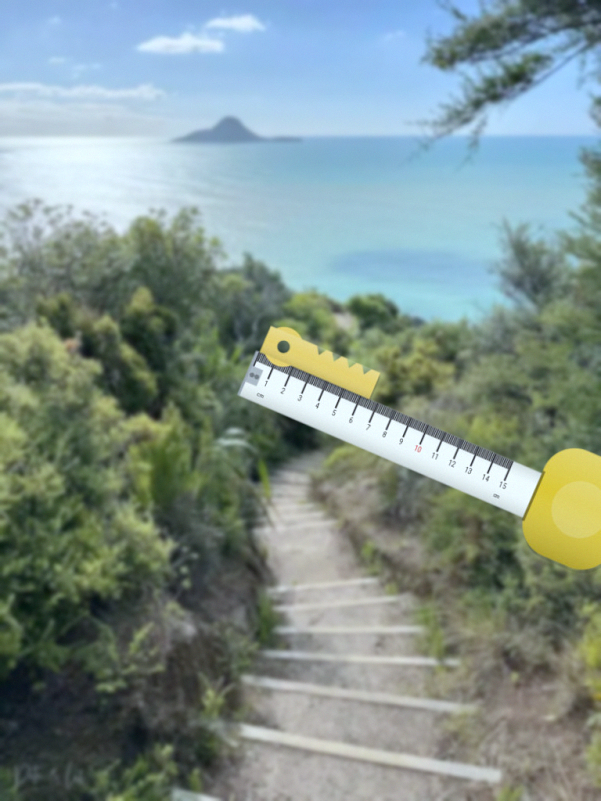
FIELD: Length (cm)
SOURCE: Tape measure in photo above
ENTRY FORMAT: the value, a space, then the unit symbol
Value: 6.5 cm
